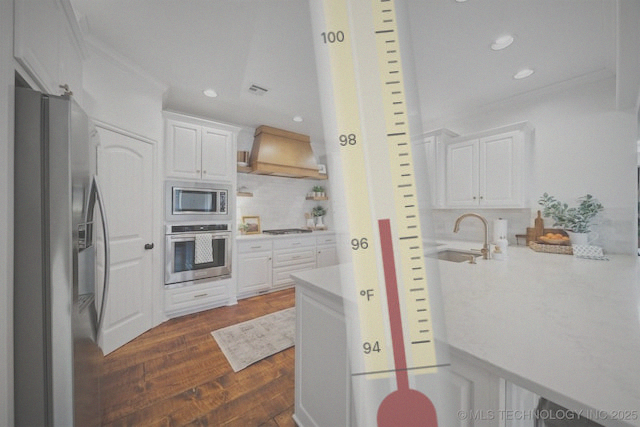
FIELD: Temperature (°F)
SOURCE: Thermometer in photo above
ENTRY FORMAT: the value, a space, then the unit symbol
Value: 96.4 °F
